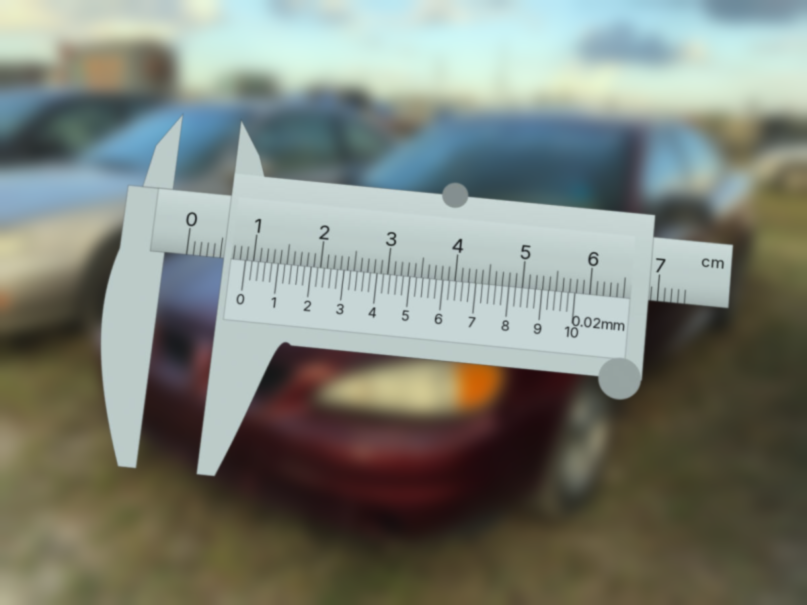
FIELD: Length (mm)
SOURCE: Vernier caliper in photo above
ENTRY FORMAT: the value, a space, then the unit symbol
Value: 8.8 mm
